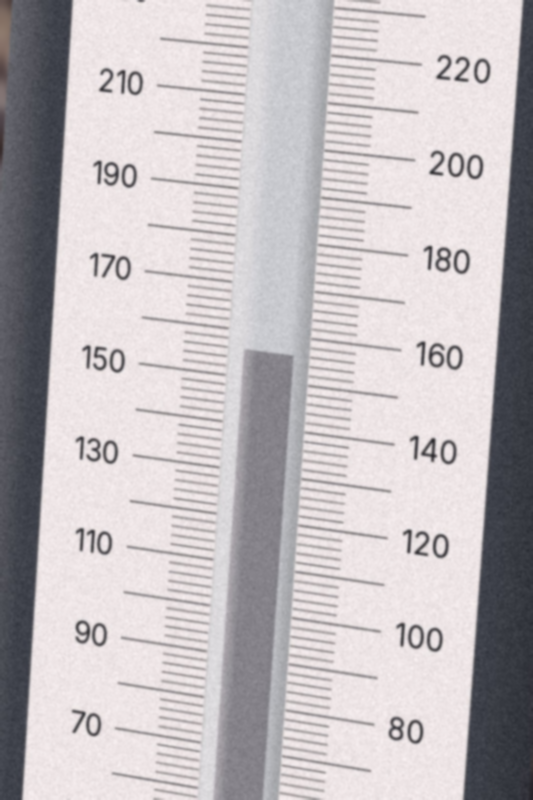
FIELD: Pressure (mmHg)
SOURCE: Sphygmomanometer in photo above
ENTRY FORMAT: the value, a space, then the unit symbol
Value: 156 mmHg
